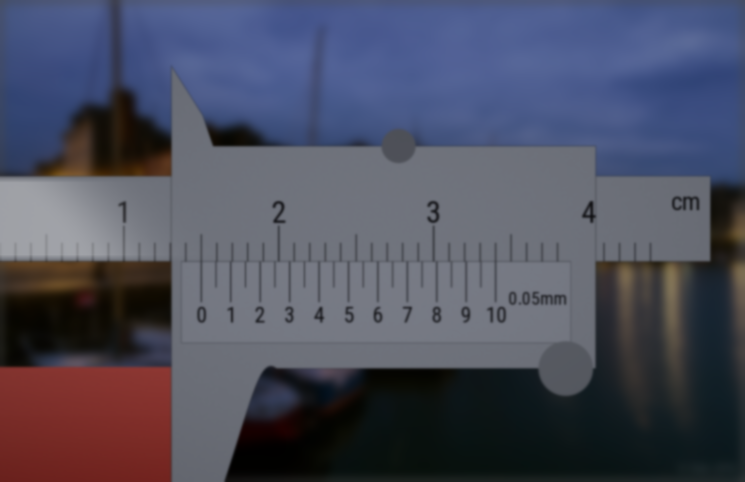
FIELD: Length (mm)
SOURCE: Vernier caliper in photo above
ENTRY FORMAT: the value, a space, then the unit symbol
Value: 15.0 mm
